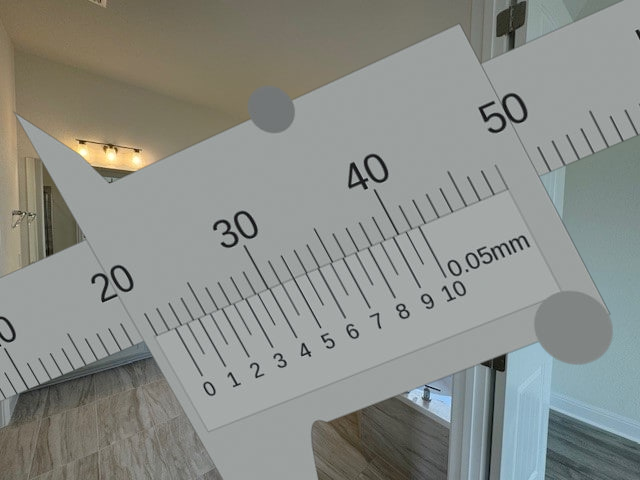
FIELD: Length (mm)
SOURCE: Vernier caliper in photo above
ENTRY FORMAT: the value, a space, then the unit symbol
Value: 22.5 mm
